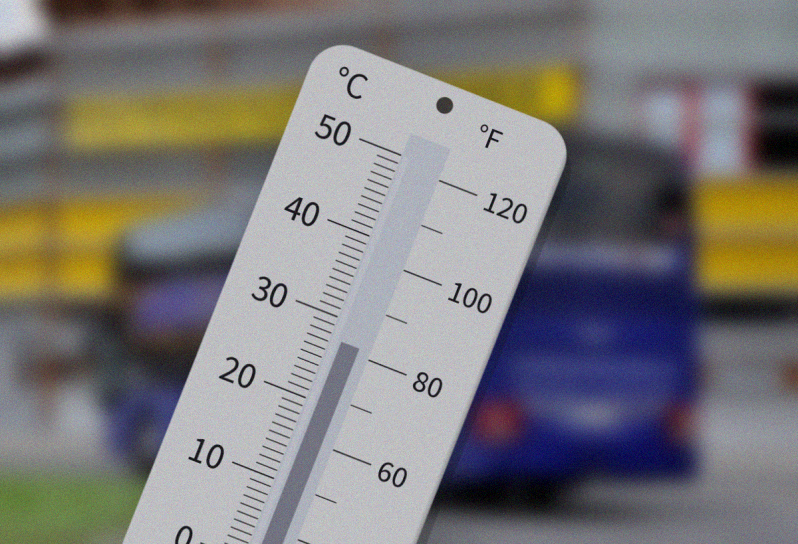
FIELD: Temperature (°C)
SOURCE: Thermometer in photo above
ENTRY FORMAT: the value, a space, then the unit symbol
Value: 27.5 °C
